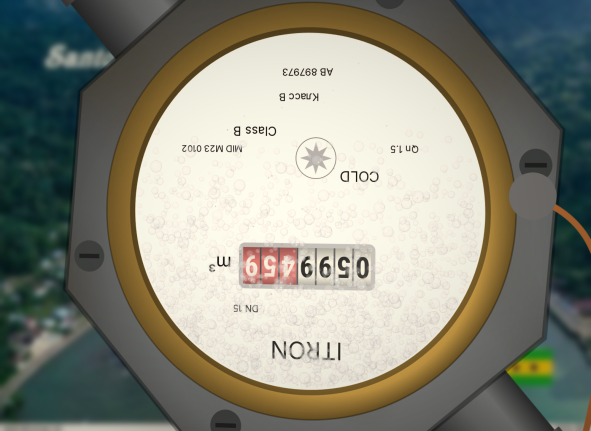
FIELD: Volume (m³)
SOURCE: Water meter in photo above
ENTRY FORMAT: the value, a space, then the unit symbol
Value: 599.459 m³
